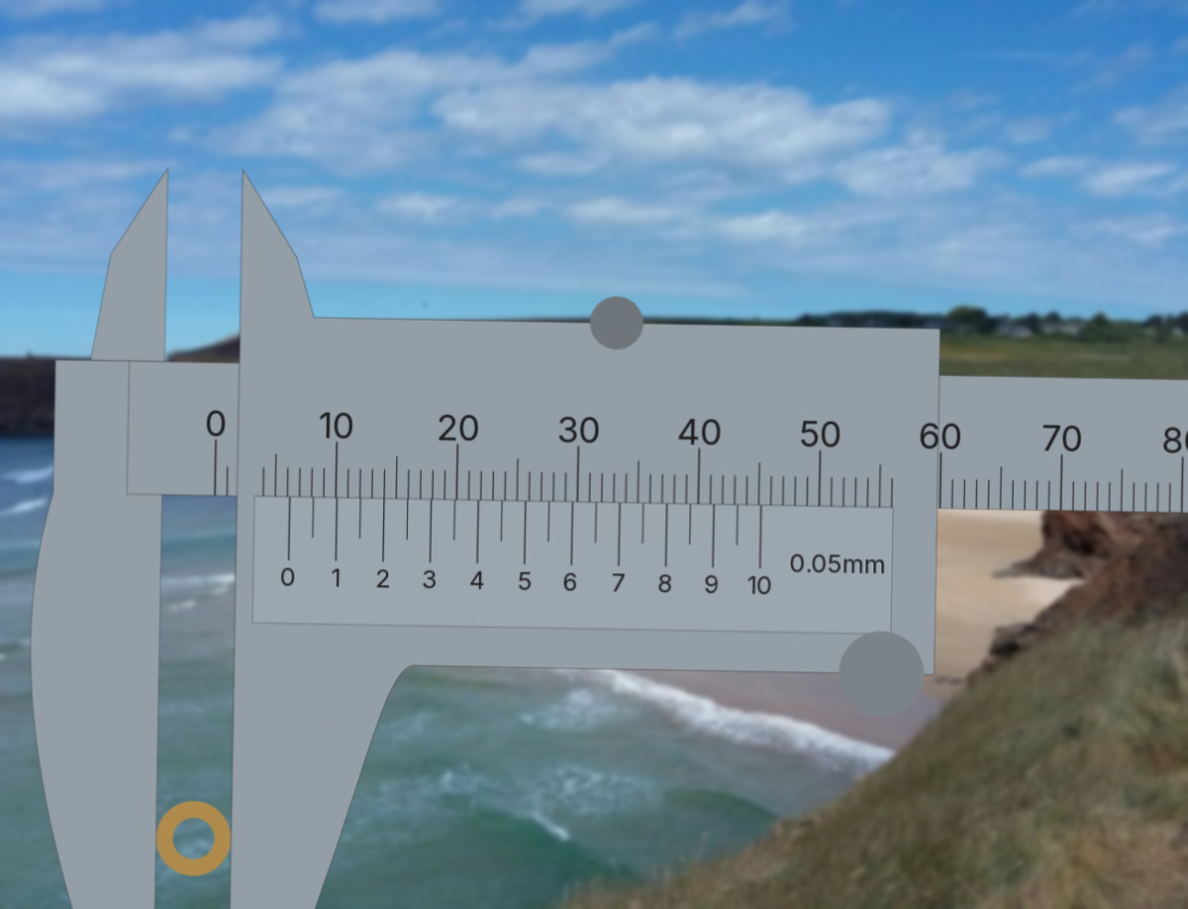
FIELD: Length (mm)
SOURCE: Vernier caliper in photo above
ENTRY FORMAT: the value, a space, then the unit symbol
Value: 6.2 mm
